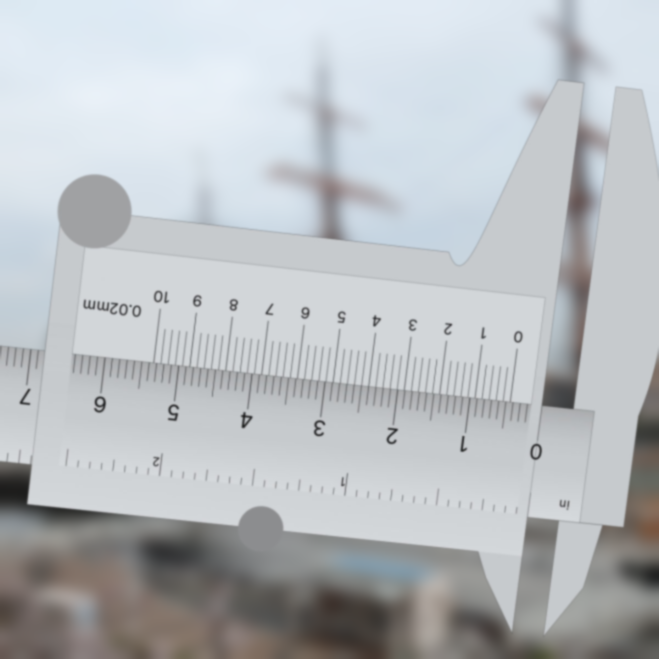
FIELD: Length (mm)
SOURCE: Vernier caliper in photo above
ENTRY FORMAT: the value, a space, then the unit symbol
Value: 4.4 mm
